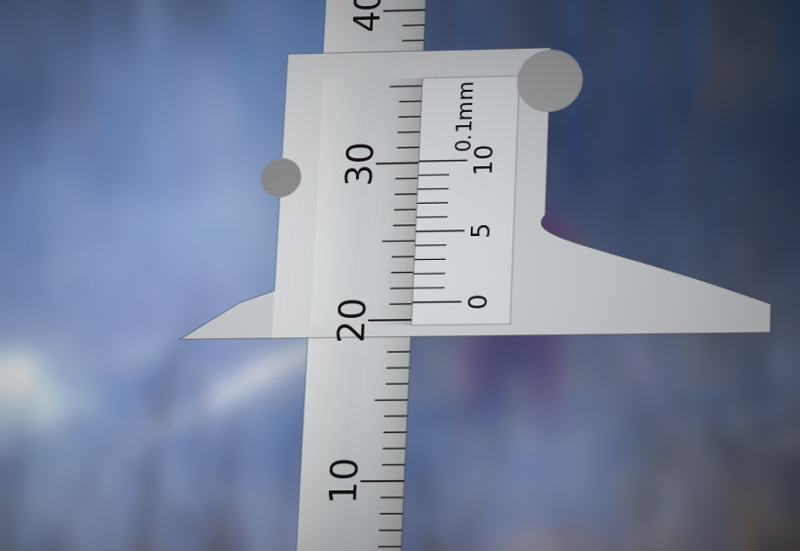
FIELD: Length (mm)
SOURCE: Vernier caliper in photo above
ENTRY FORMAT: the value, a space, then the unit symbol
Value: 21.1 mm
